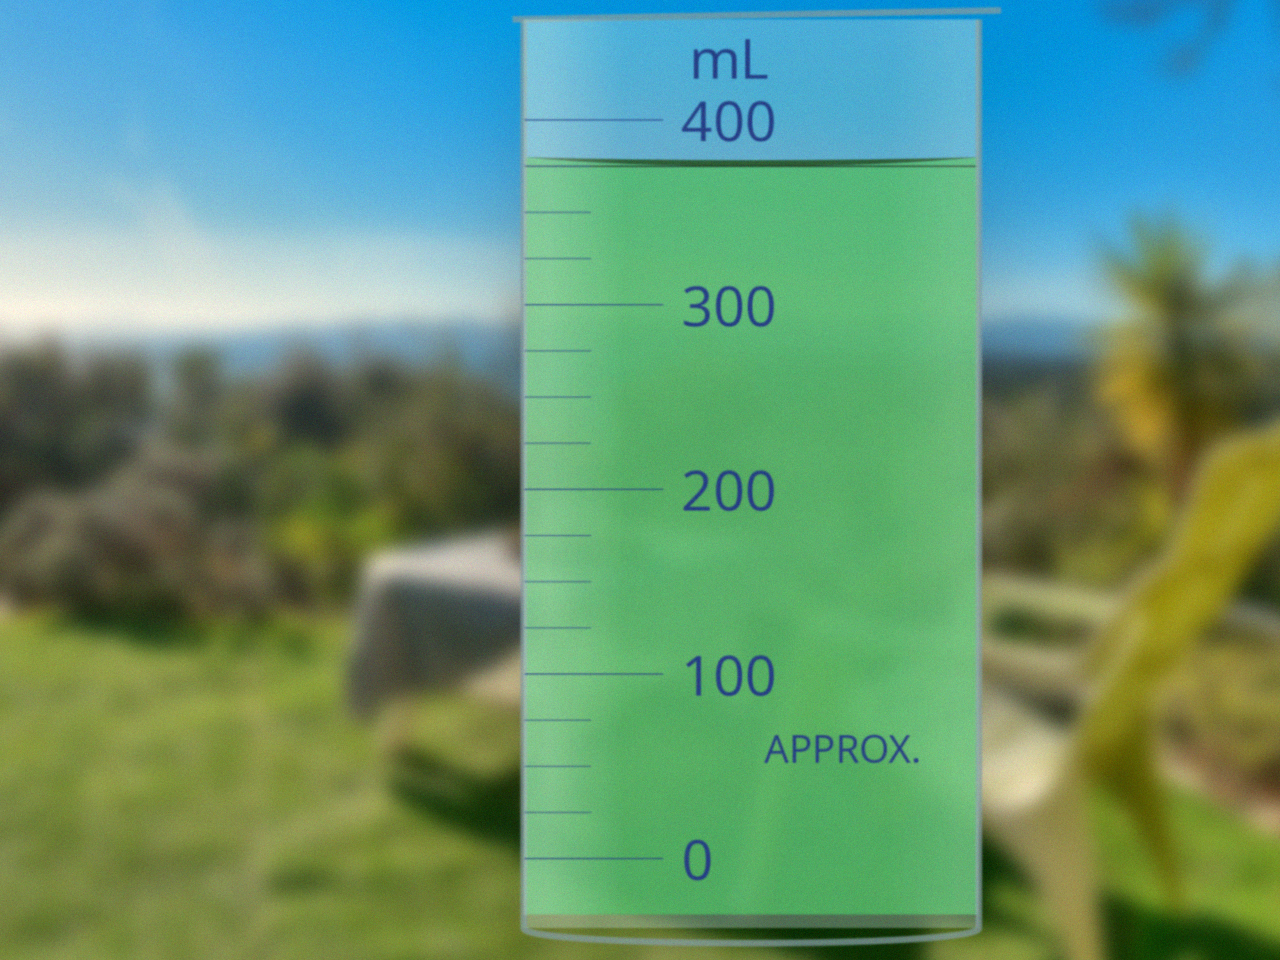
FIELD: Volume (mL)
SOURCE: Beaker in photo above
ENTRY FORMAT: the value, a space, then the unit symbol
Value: 375 mL
